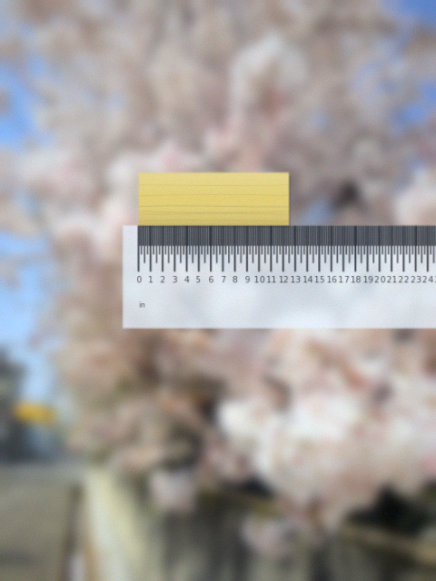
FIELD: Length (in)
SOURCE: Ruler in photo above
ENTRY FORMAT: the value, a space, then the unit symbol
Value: 12.5 in
